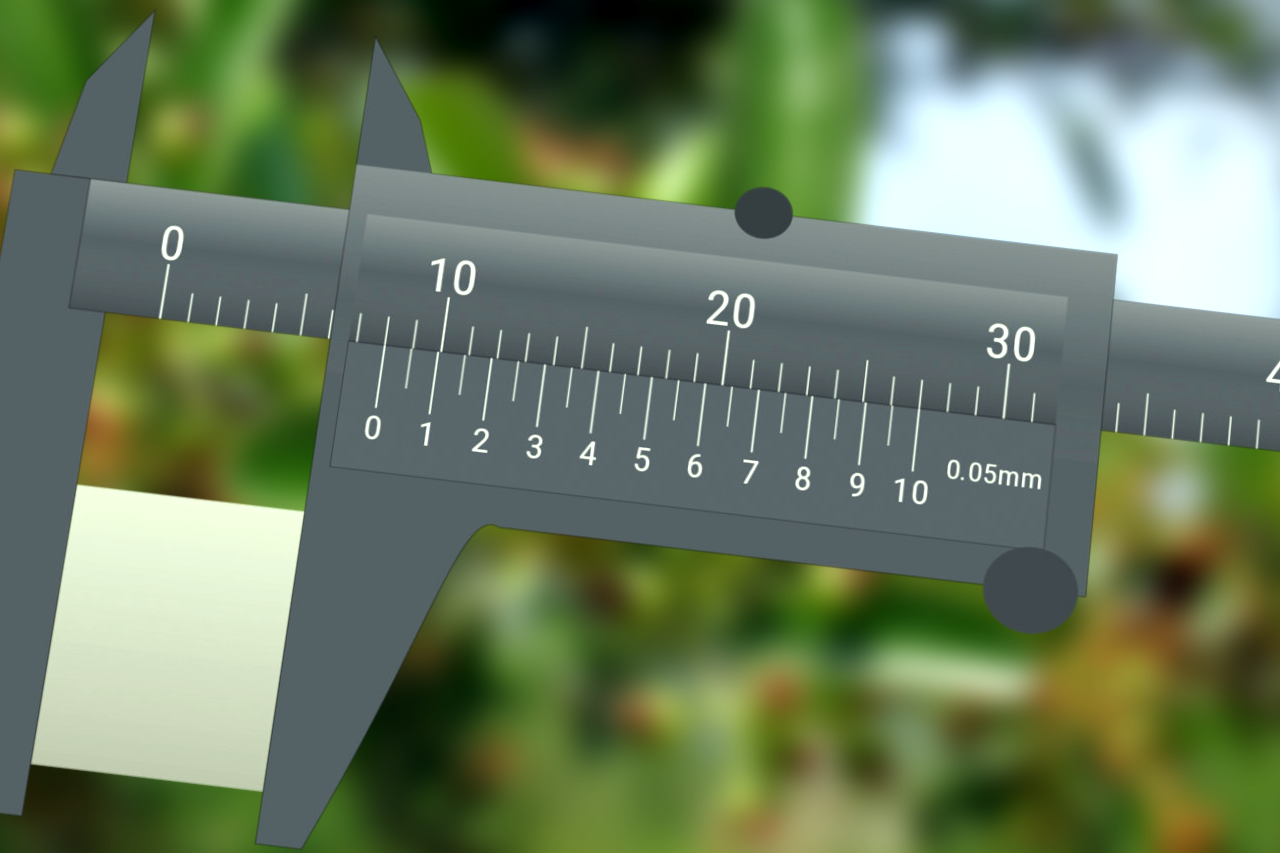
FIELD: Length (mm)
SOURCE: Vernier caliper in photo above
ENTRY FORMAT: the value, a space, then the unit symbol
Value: 8.00 mm
